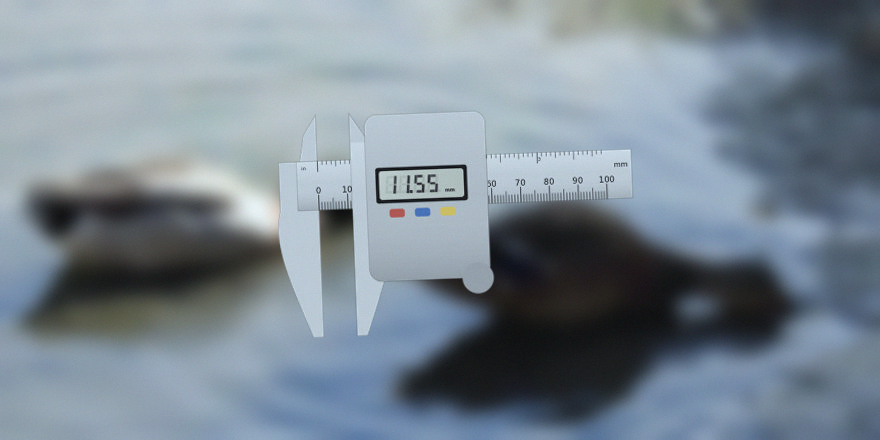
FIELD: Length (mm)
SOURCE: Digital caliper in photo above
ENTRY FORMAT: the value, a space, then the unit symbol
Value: 11.55 mm
